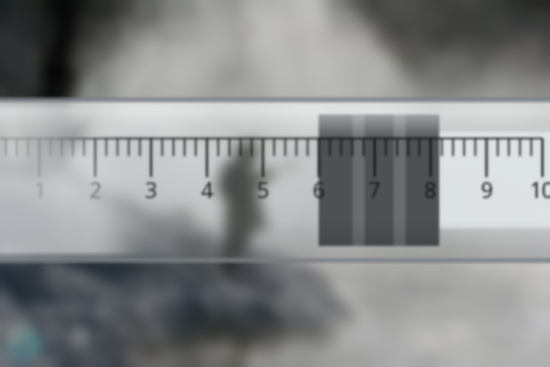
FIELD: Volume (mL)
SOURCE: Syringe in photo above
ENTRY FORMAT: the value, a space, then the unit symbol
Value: 6 mL
